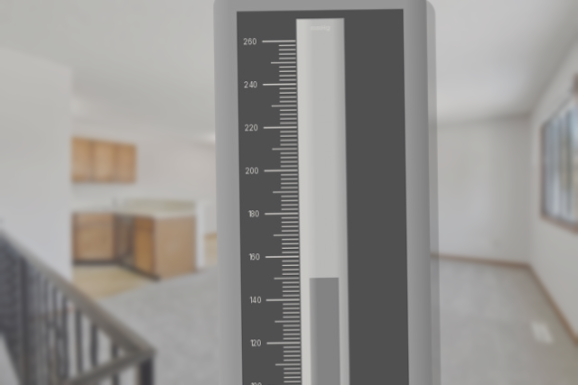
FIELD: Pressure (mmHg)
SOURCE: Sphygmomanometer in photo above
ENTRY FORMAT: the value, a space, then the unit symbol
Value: 150 mmHg
